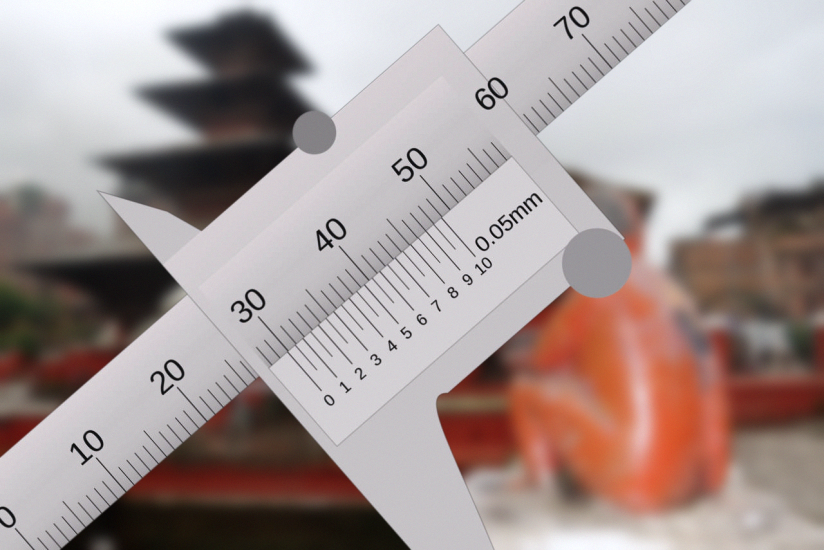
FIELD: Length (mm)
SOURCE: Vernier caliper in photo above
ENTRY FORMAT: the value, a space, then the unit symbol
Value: 29.9 mm
